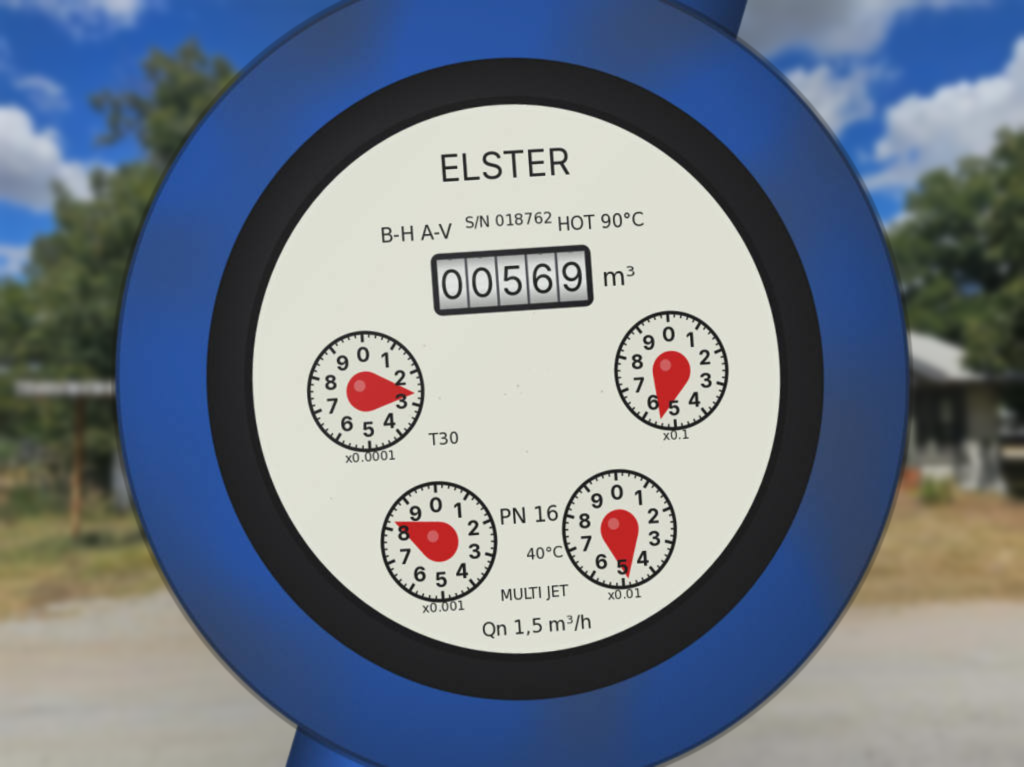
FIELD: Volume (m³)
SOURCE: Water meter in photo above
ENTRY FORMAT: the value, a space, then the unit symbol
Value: 569.5482 m³
